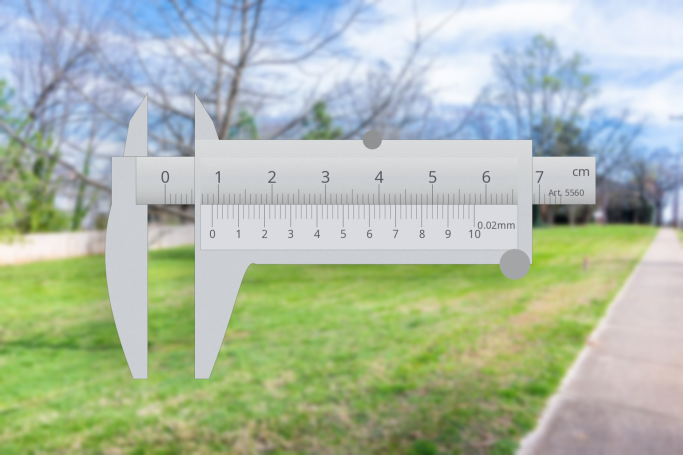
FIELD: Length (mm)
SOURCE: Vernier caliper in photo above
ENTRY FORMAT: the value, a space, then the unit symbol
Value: 8.8 mm
